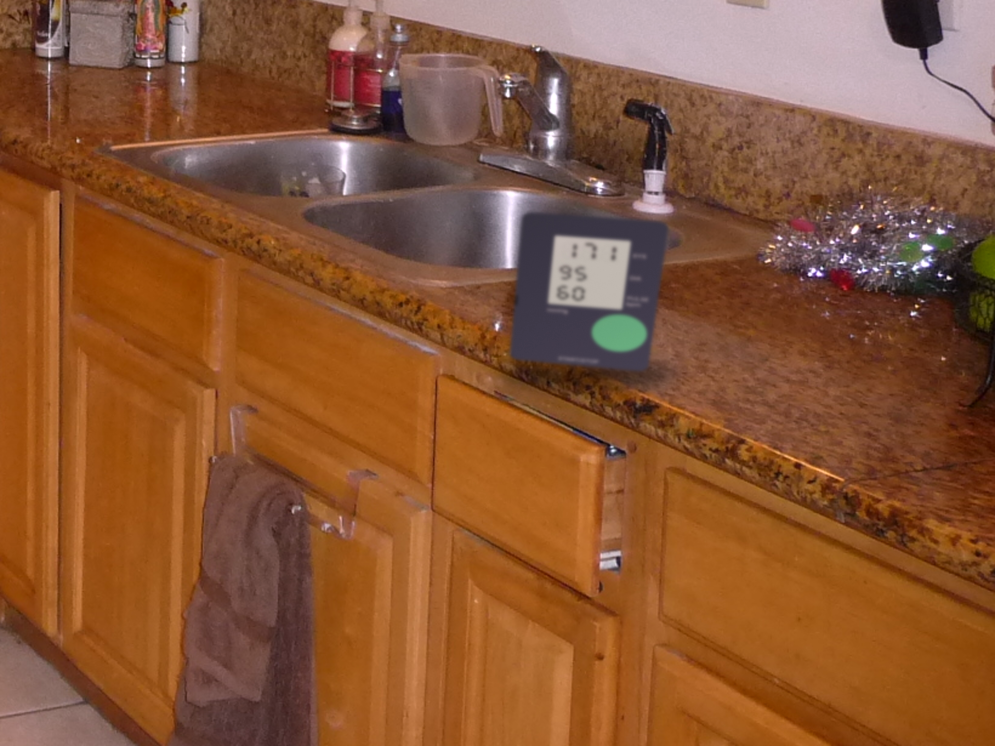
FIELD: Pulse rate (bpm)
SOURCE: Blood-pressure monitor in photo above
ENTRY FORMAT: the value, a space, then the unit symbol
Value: 60 bpm
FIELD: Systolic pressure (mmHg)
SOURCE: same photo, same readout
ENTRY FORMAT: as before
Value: 171 mmHg
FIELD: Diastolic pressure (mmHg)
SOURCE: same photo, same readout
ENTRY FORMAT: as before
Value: 95 mmHg
